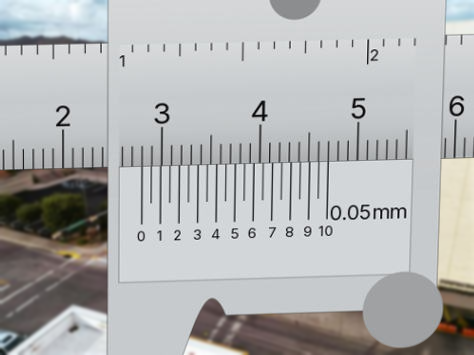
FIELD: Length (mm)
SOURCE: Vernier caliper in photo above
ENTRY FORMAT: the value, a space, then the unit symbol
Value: 28.0 mm
